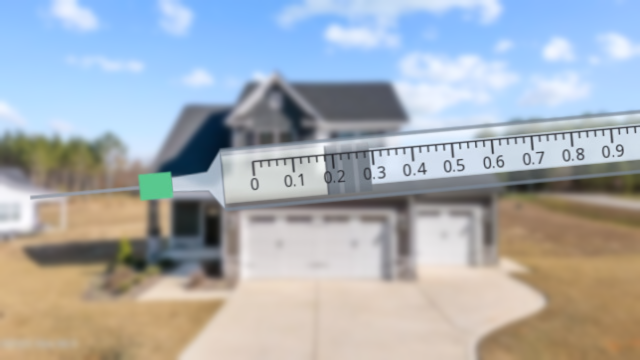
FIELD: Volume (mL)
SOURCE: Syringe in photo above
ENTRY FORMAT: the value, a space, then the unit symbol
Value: 0.18 mL
